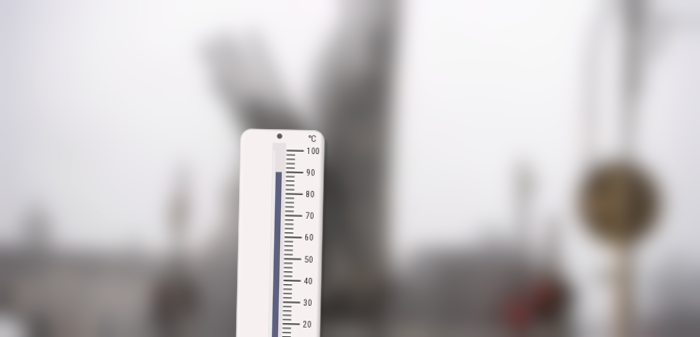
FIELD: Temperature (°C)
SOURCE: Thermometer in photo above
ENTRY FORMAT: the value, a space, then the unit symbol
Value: 90 °C
